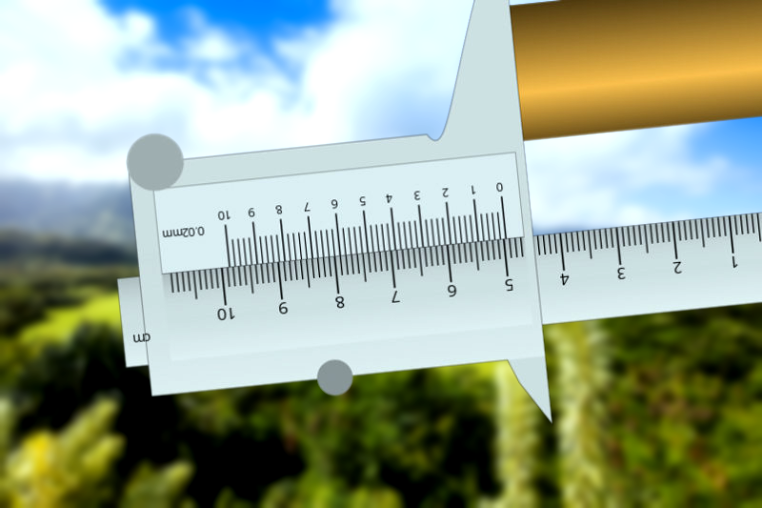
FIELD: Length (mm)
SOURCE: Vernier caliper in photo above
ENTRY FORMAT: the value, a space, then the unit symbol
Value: 49.6 mm
